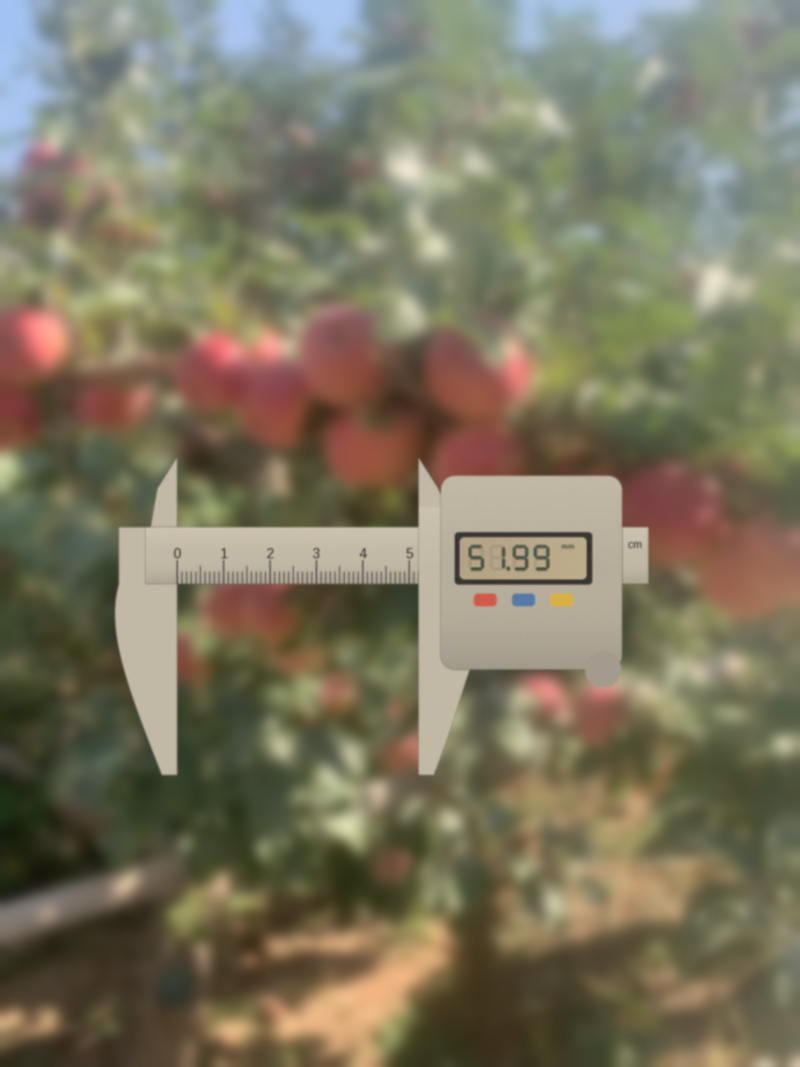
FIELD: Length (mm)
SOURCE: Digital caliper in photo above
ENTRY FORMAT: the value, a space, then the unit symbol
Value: 51.99 mm
